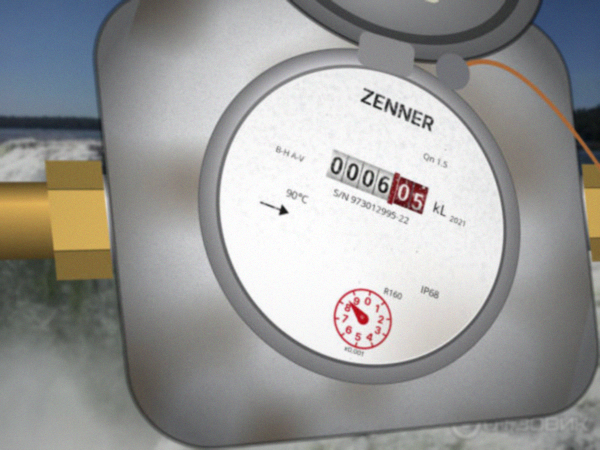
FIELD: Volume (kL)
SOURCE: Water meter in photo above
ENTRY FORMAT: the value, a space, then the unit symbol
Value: 6.048 kL
